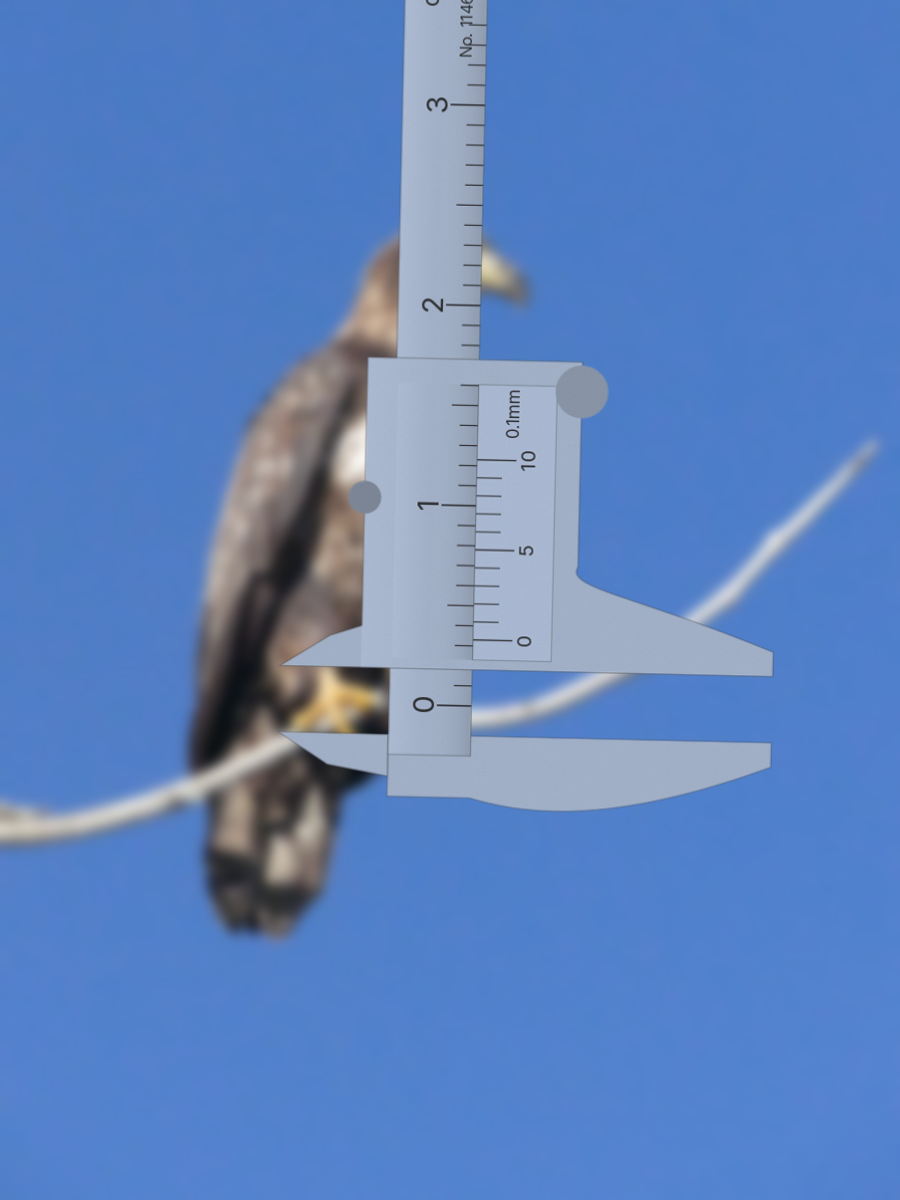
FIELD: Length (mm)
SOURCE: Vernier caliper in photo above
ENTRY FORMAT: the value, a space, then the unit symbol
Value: 3.3 mm
